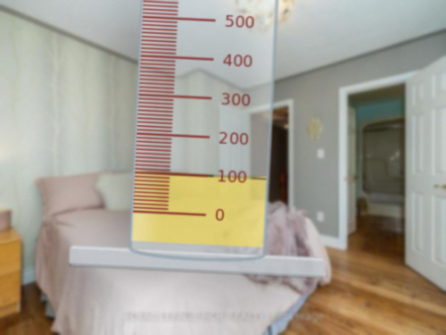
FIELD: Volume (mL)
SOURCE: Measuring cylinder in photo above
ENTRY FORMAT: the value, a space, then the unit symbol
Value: 100 mL
